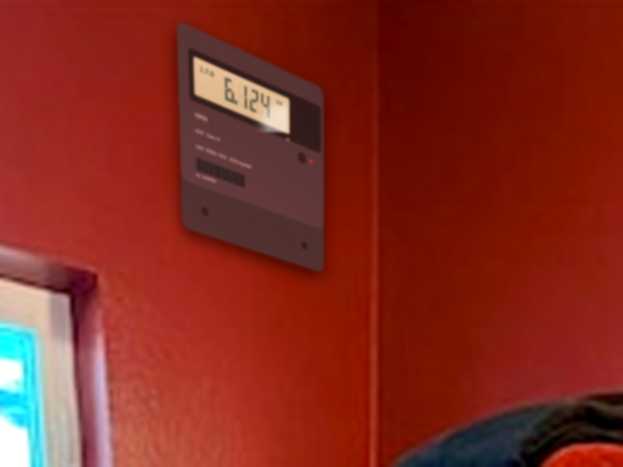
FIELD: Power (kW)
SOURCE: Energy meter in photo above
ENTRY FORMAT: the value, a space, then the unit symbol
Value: 6.124 kW
